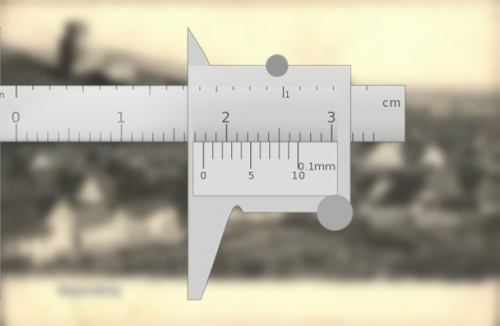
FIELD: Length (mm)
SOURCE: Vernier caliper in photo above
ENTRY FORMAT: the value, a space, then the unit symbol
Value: 17.8 mm
